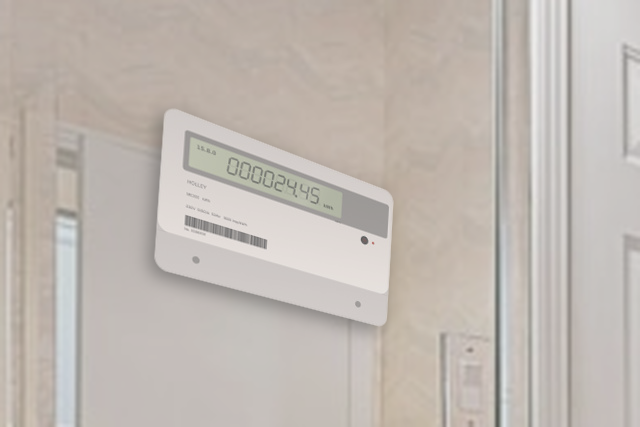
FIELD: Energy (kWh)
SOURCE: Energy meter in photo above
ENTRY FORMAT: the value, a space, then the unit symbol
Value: 24.45 kWh
